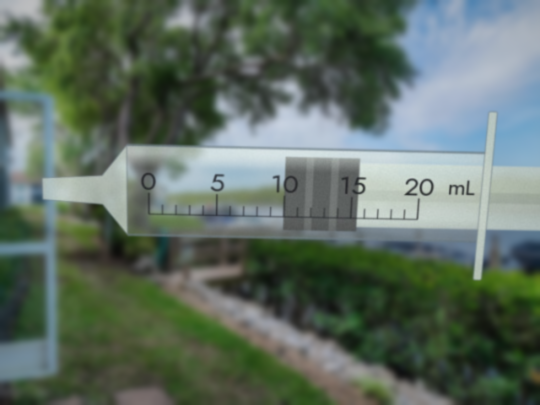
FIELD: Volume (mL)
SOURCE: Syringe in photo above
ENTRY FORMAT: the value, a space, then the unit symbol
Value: 10 mL
